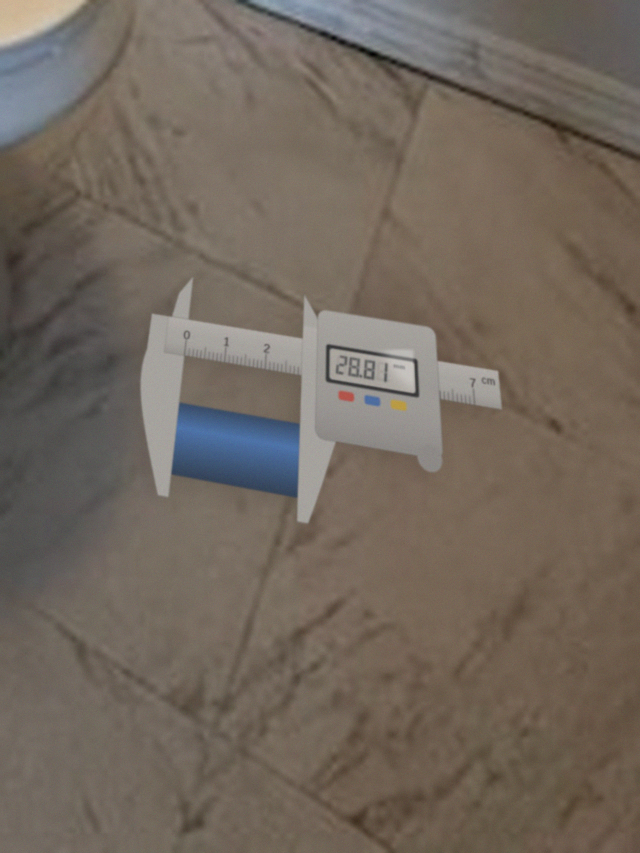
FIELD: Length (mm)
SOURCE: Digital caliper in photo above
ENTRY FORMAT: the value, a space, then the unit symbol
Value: 28.81 mm
